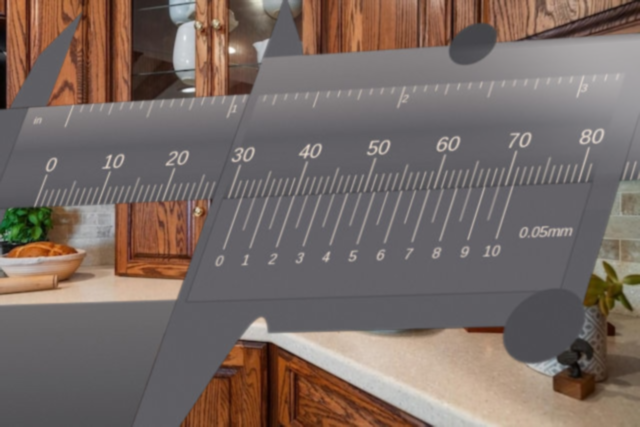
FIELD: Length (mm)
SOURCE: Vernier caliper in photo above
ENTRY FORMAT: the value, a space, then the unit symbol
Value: 32.0 mm
